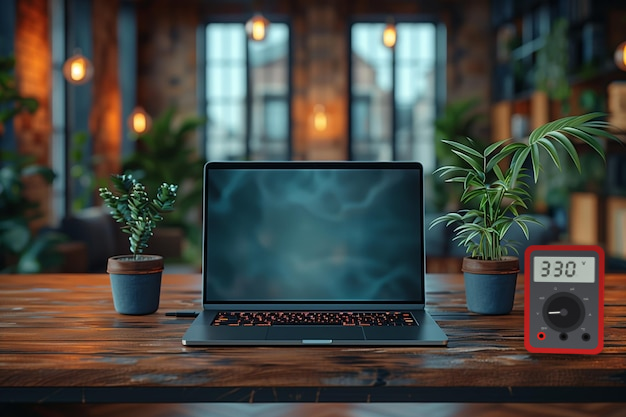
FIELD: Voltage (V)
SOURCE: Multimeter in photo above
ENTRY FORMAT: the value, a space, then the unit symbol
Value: 330 V
